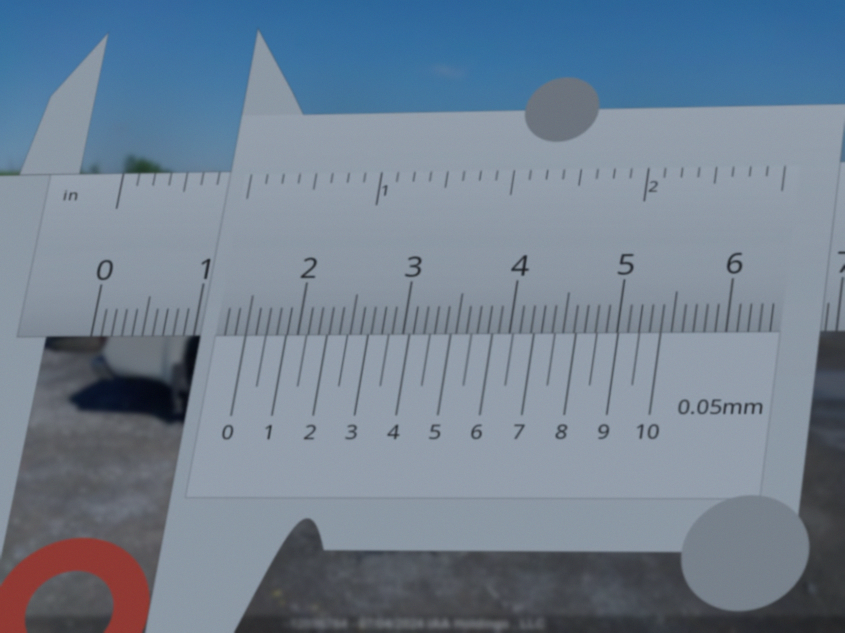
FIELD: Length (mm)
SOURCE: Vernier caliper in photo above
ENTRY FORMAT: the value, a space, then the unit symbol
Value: 15.0 mm
